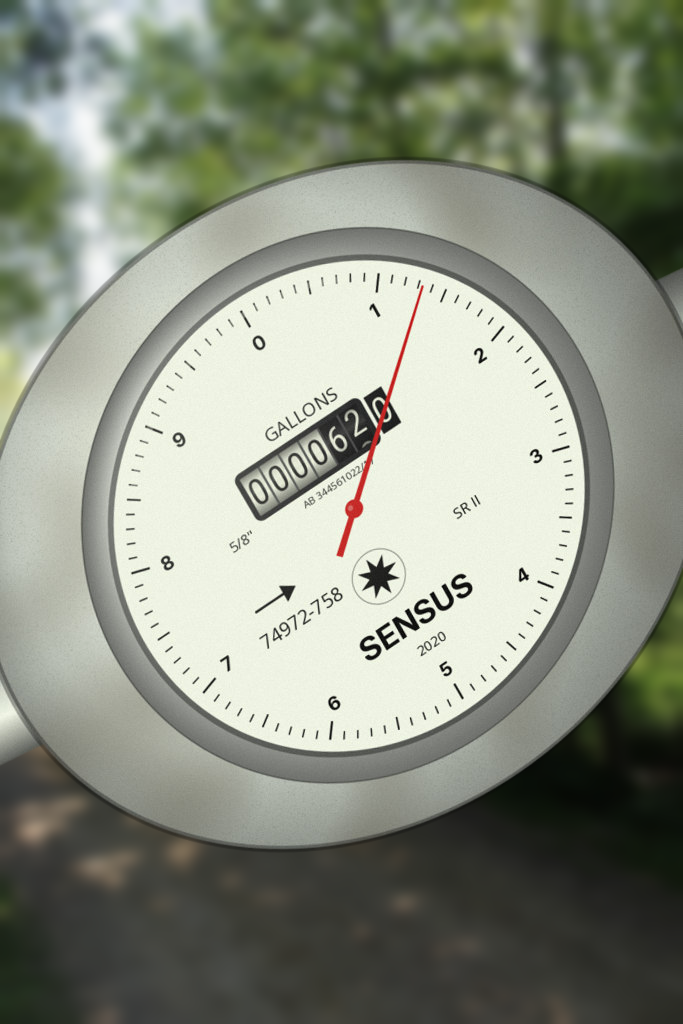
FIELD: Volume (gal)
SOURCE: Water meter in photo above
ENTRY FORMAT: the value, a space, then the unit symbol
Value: 621.3 gal
